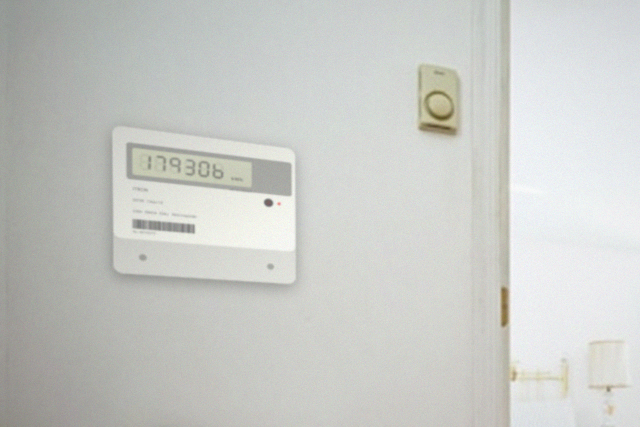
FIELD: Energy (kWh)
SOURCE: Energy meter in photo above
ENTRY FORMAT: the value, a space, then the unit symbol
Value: 179306 kWh
